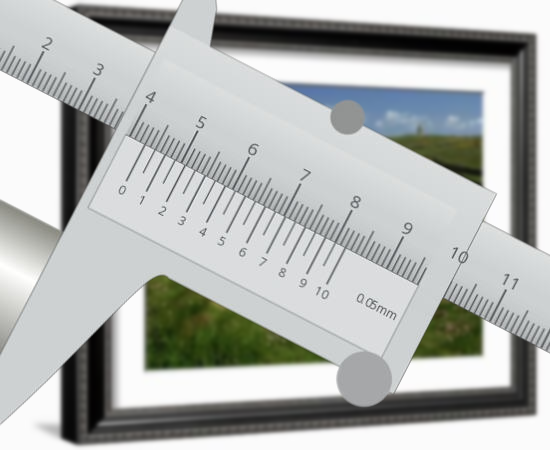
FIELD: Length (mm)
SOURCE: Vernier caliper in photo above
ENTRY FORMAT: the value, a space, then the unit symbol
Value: 43.0 mm
